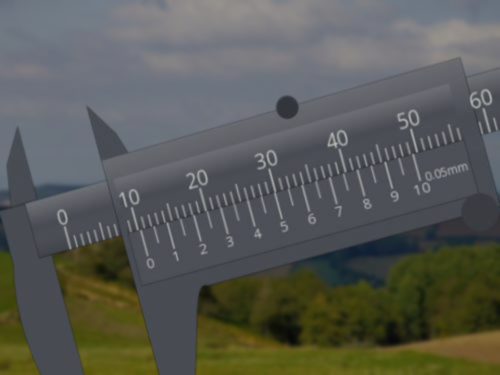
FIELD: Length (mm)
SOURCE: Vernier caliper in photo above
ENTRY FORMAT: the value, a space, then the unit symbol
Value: 10.4 mm
